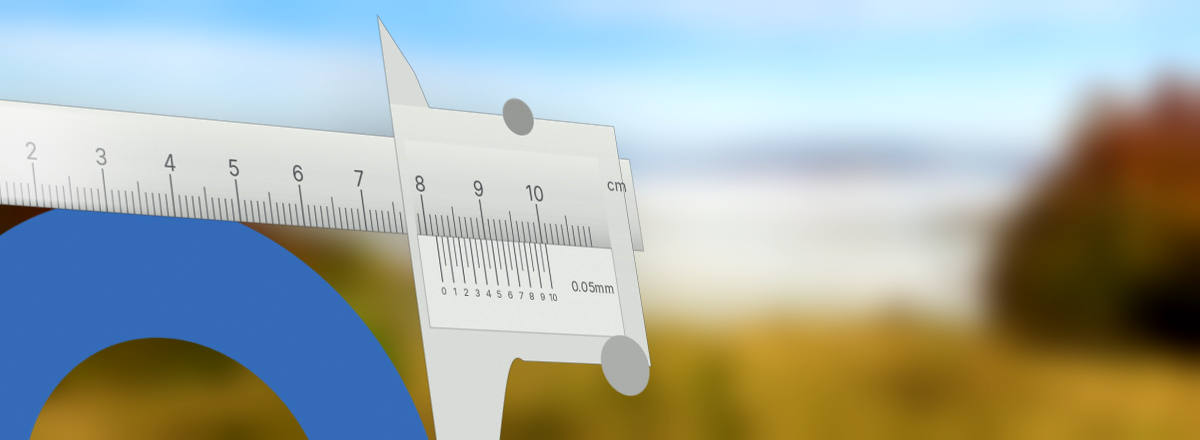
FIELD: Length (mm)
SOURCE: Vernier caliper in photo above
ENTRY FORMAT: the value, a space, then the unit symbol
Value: 81.6 mm
